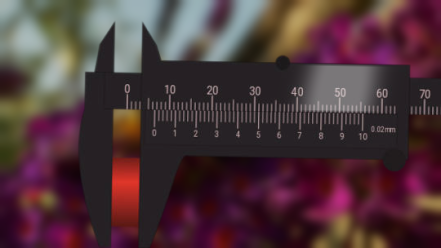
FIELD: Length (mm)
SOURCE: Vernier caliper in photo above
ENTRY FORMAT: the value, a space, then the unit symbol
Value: 6.5 mm
